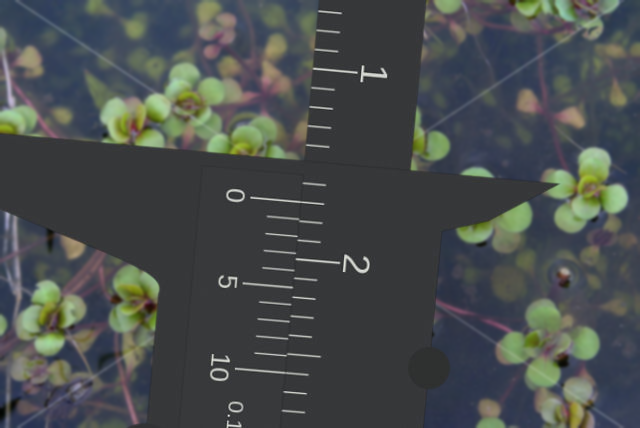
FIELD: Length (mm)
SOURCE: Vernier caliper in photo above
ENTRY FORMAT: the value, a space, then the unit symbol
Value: 17.0 mm
